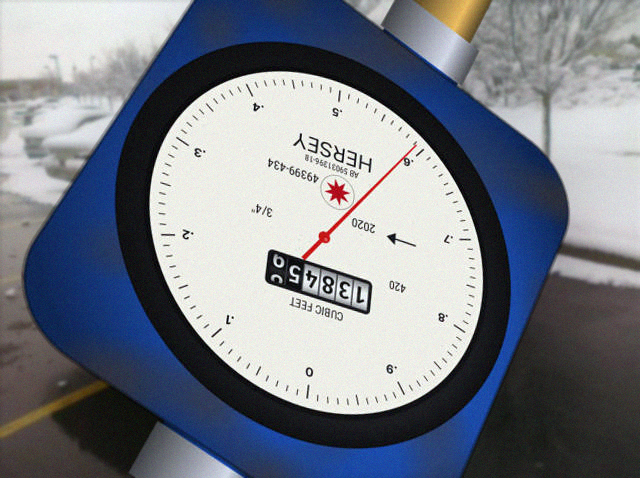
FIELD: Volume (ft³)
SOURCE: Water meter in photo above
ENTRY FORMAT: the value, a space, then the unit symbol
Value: 138458.59 ft³
